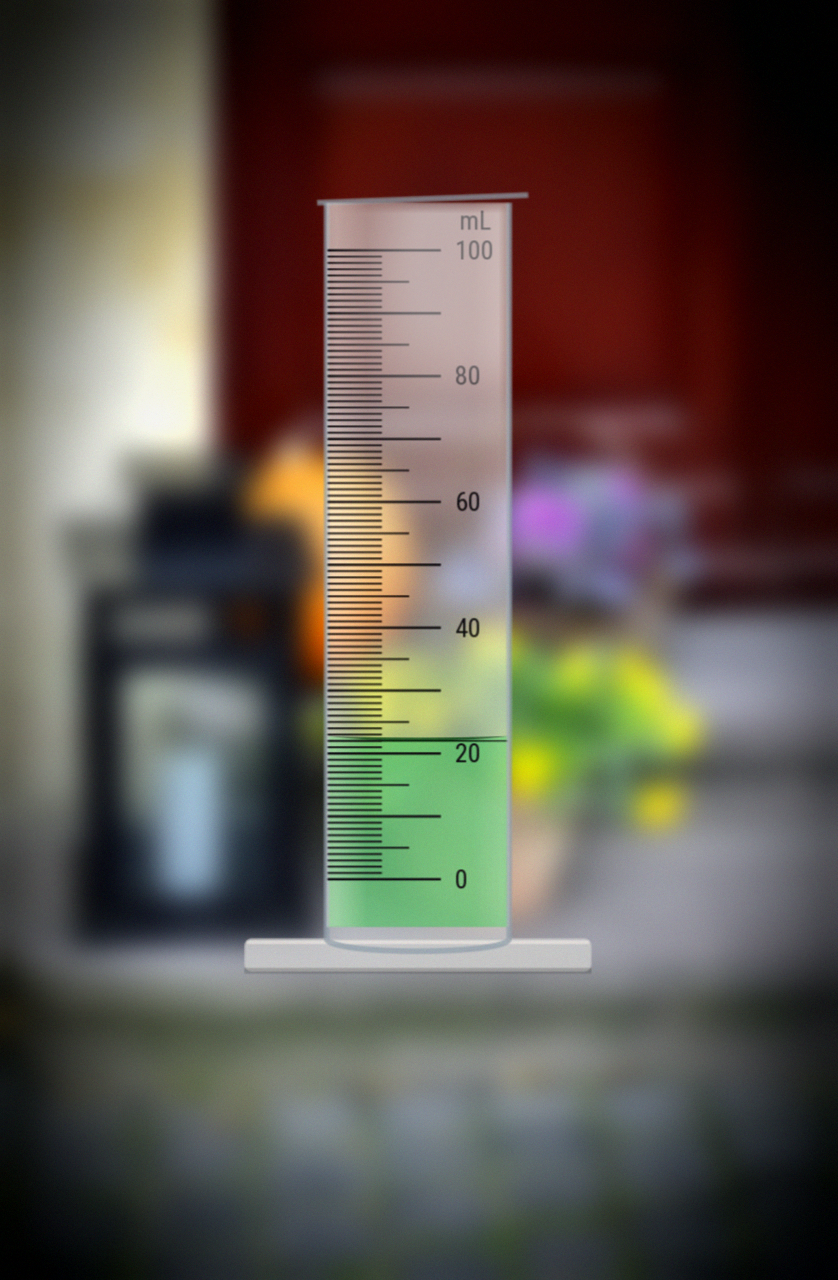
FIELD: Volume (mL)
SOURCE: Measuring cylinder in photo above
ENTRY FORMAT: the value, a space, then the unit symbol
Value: 22 mL
